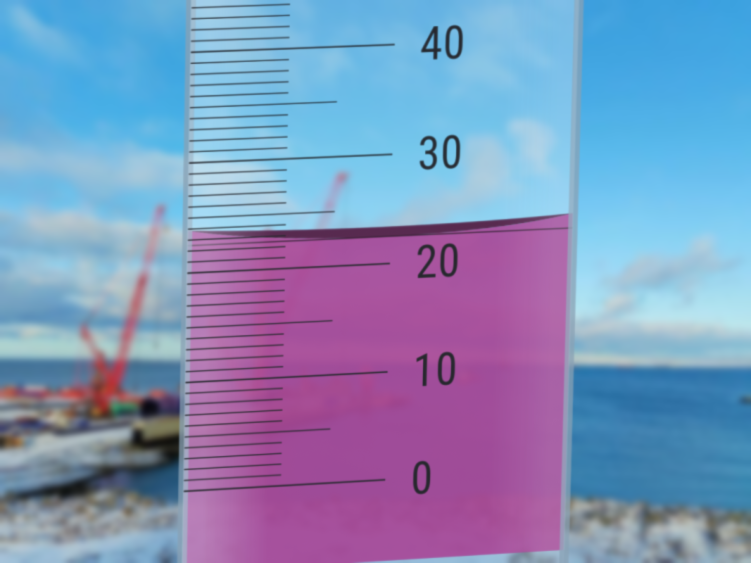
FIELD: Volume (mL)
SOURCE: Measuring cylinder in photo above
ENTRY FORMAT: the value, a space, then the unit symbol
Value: 22.5 mL
